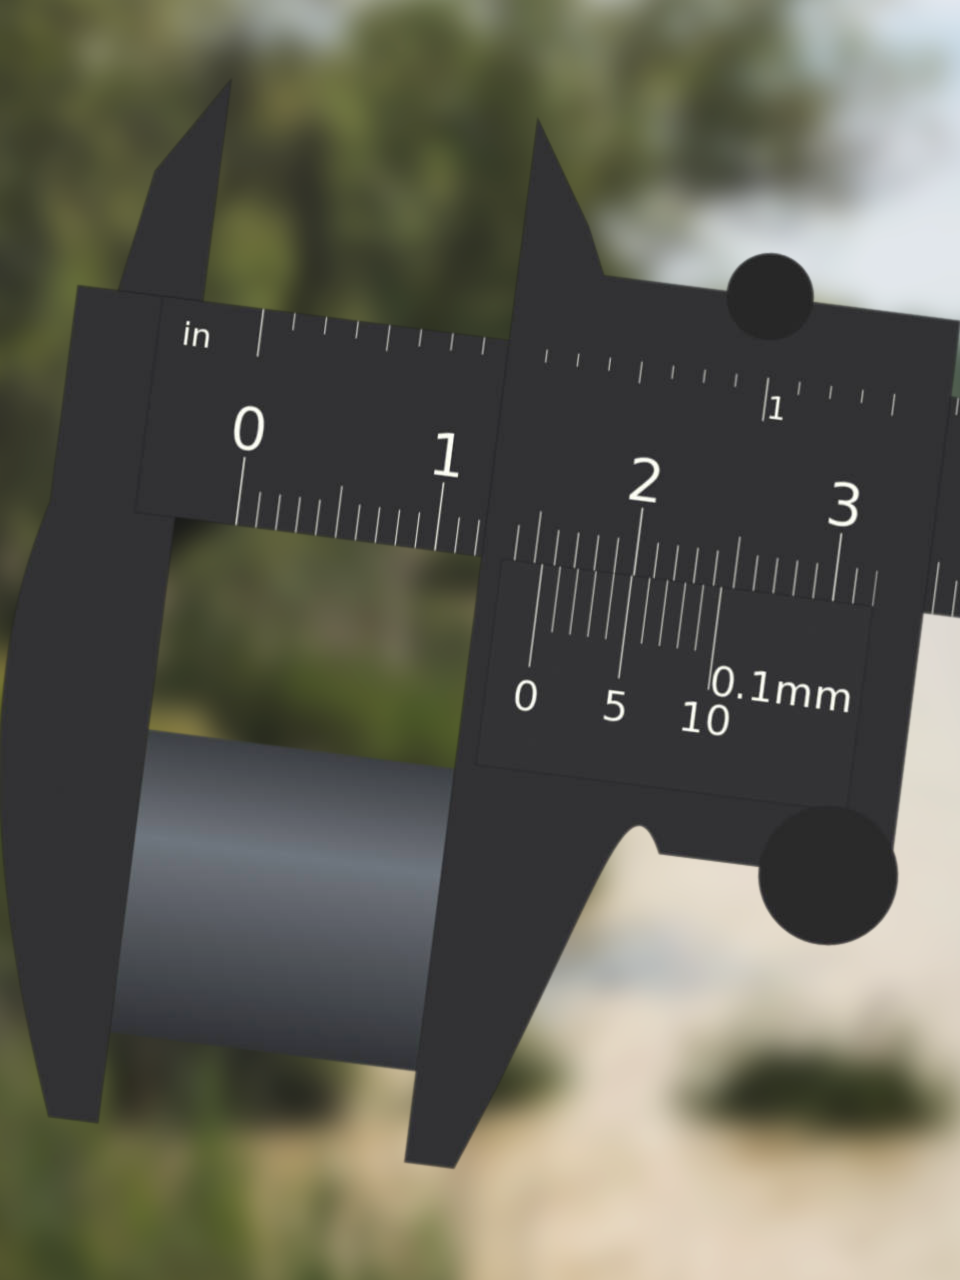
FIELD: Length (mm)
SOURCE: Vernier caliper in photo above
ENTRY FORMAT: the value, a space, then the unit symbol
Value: 15.4 mm
